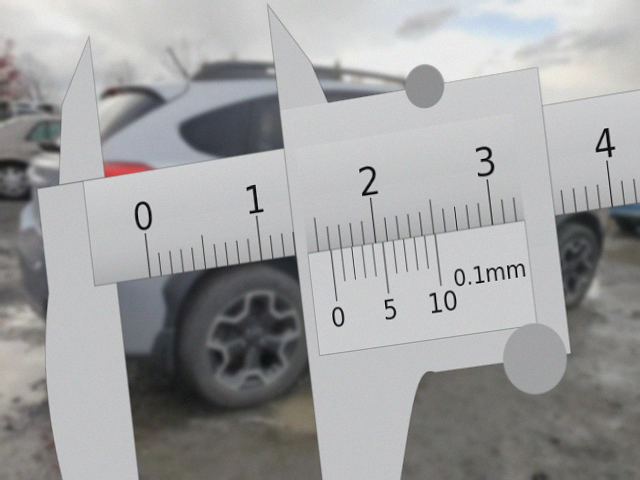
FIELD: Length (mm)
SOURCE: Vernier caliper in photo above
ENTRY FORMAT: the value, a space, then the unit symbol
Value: 16.1 mm
